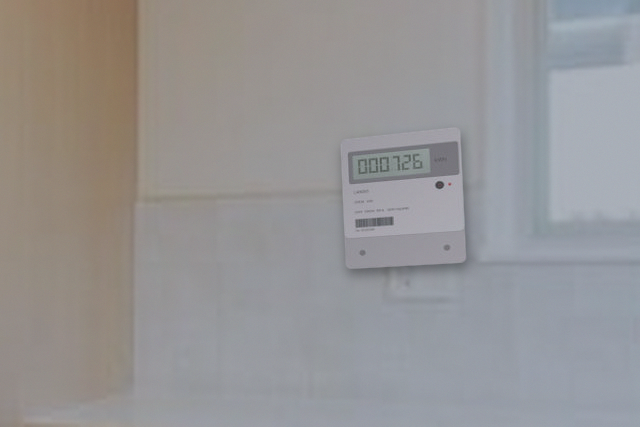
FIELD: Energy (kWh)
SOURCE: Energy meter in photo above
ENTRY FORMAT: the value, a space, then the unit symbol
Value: 726 kWh
